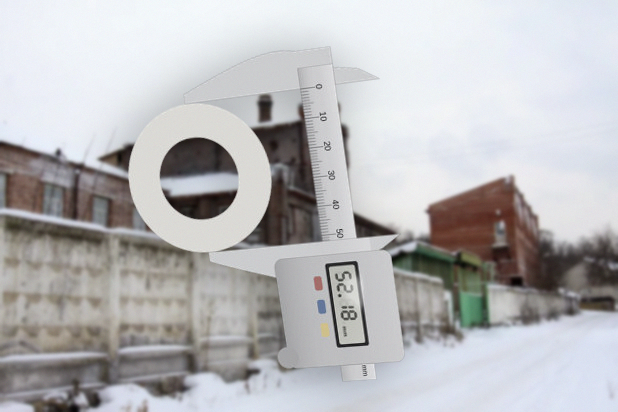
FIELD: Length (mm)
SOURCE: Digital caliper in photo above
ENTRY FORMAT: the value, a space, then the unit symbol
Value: 52.18 mm
